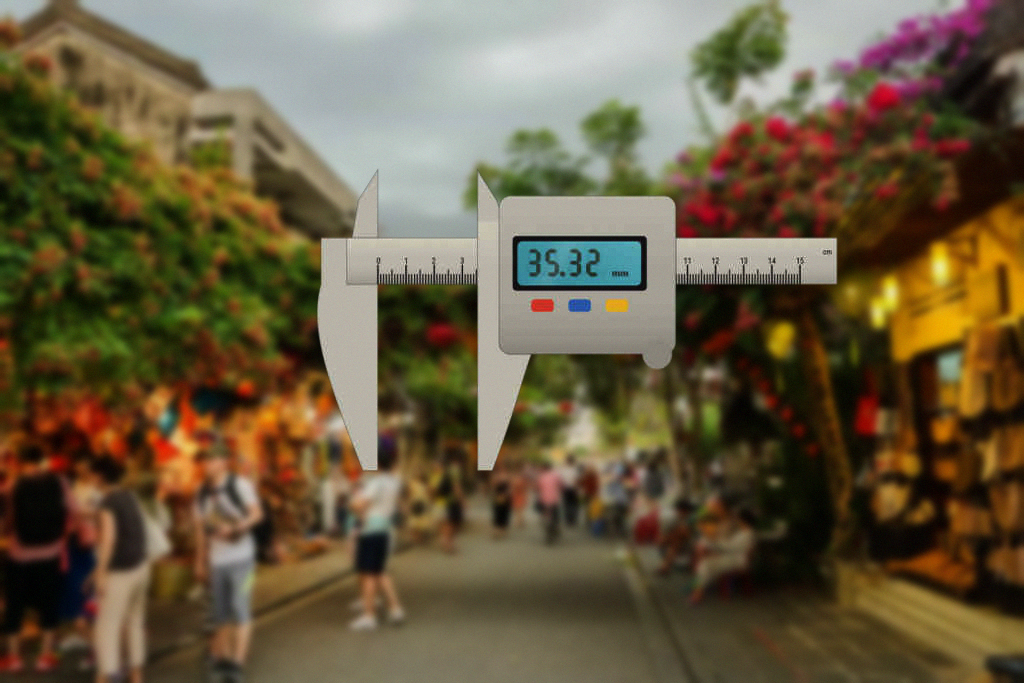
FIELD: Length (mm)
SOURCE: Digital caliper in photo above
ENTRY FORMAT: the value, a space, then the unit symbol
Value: 35.32 mm
